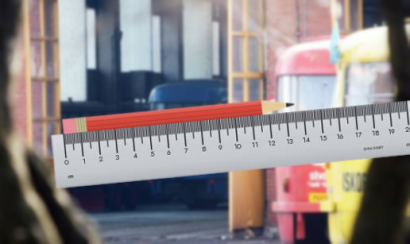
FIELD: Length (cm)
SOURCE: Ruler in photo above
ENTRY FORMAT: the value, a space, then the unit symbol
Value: 13.5 cm
